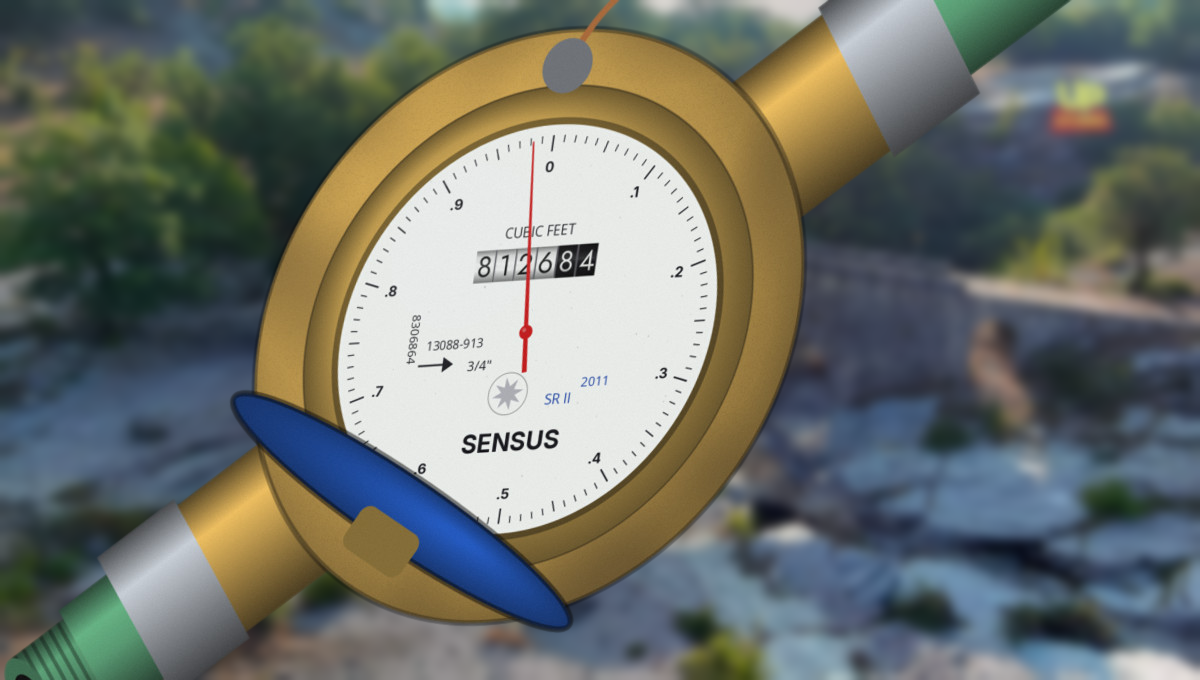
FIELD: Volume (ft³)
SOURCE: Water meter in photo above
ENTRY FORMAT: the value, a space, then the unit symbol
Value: 812683.98 ft³
